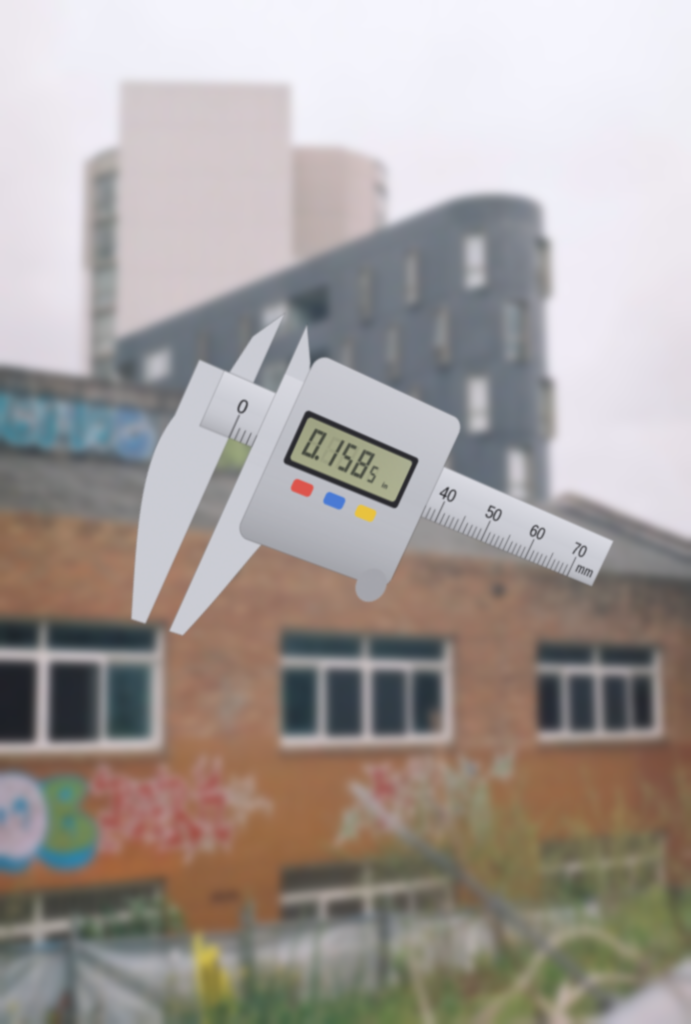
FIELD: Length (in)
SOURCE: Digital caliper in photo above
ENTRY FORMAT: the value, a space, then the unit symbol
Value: 0.1585 in
